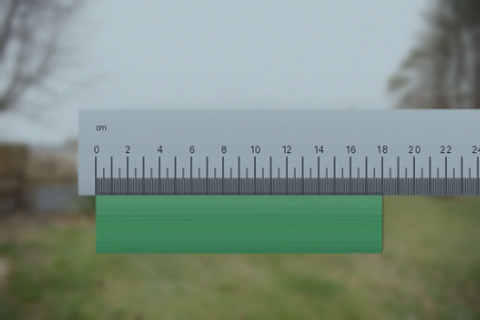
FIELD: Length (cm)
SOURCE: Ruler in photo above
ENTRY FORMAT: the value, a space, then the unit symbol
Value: 18 cm
